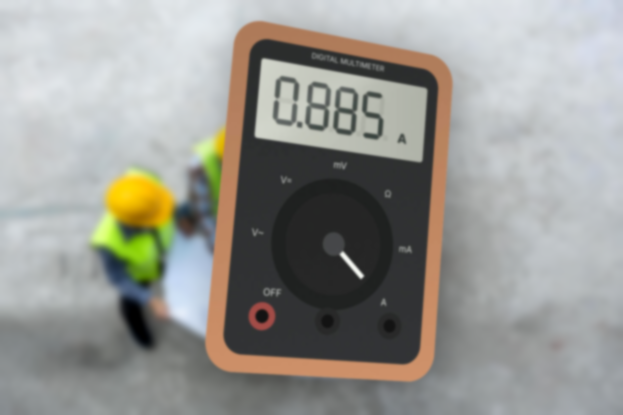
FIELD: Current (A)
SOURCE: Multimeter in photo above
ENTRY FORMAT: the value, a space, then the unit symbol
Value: 0.885 A
